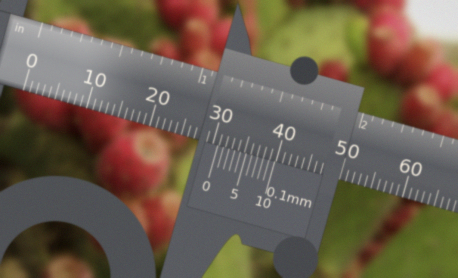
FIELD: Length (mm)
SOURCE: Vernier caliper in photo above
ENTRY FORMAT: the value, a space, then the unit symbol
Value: 30.8 mm
